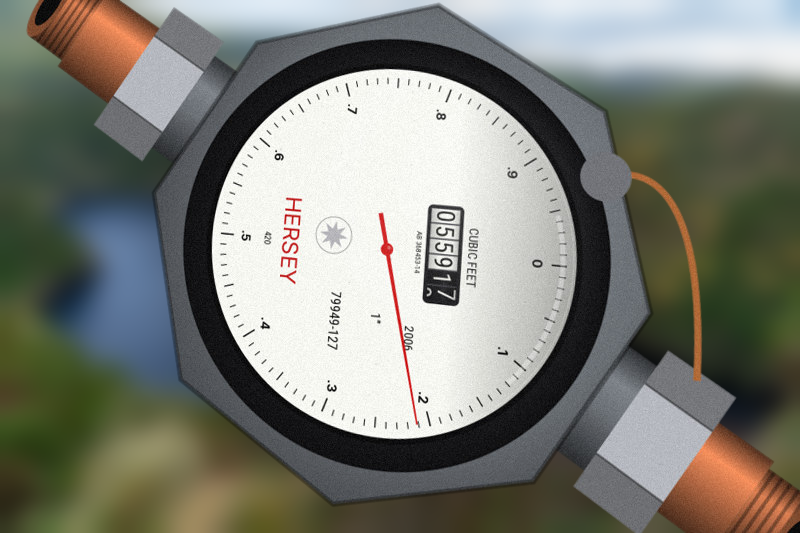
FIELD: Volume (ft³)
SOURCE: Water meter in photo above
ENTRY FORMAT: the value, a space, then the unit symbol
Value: 55917.21 ft³
